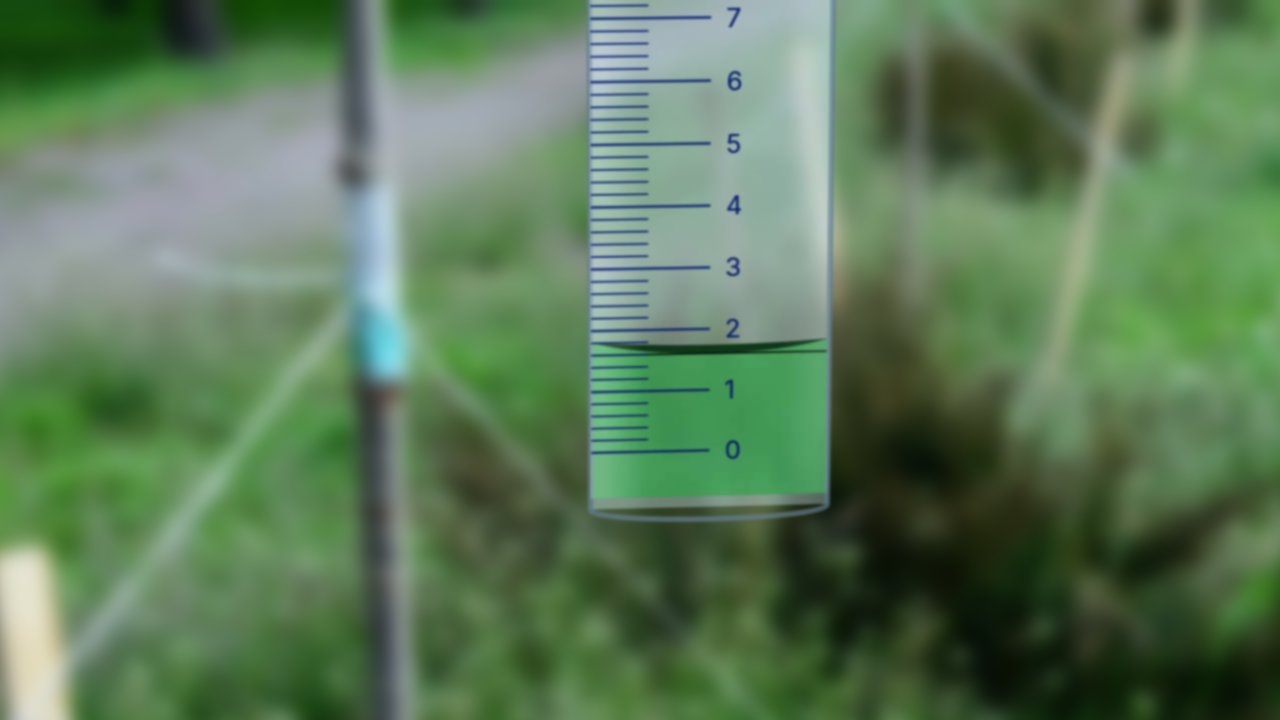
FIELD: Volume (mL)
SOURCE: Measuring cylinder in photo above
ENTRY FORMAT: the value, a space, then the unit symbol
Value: 1.6 mL
